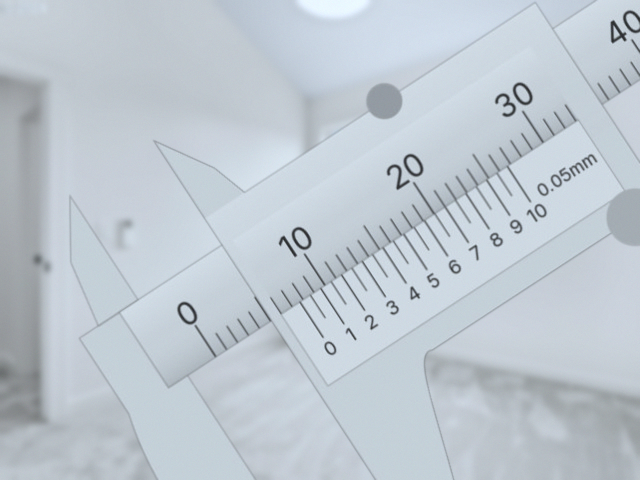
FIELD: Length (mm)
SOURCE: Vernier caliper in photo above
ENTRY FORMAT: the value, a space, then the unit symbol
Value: 7.7 mm
